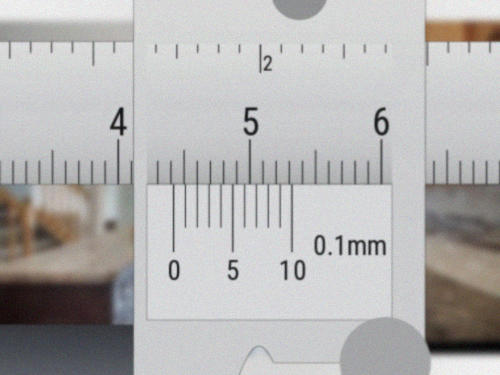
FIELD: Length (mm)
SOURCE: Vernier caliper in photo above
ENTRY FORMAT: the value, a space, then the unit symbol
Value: 44.2 mm
